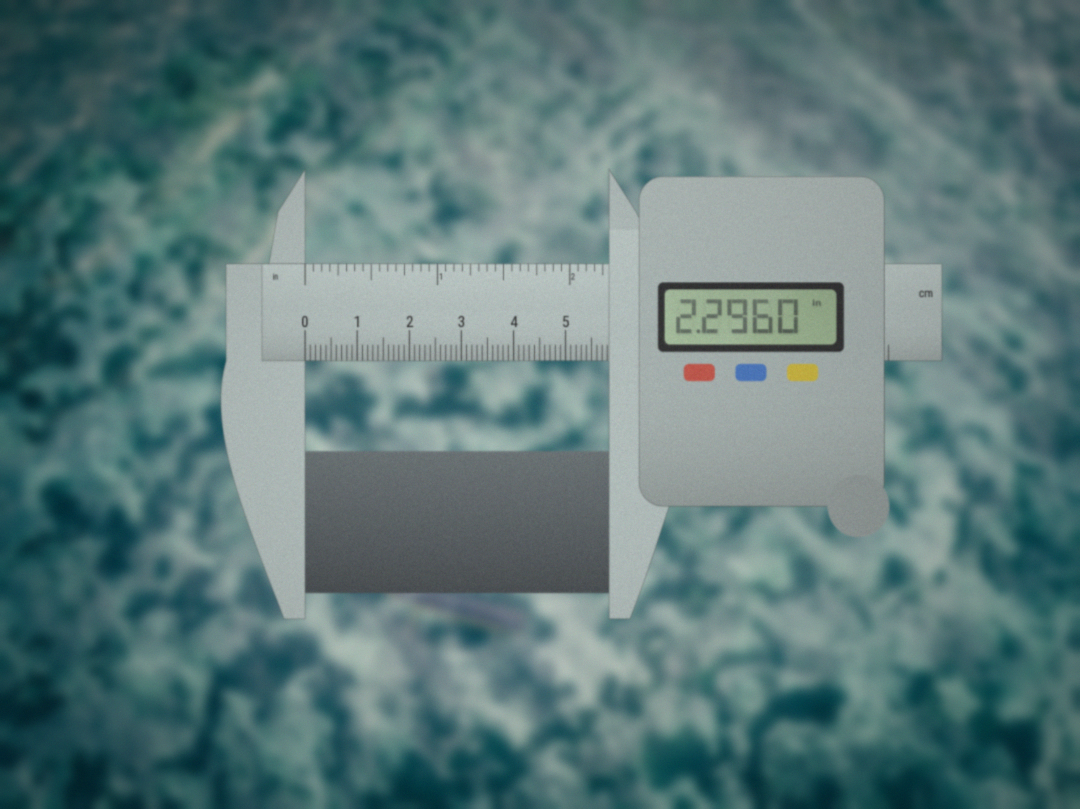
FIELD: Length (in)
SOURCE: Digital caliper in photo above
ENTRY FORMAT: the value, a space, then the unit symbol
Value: 2.2960 in
